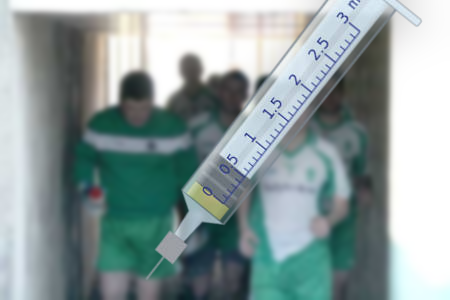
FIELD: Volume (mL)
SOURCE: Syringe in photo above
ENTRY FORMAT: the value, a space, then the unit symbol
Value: 0 mL
